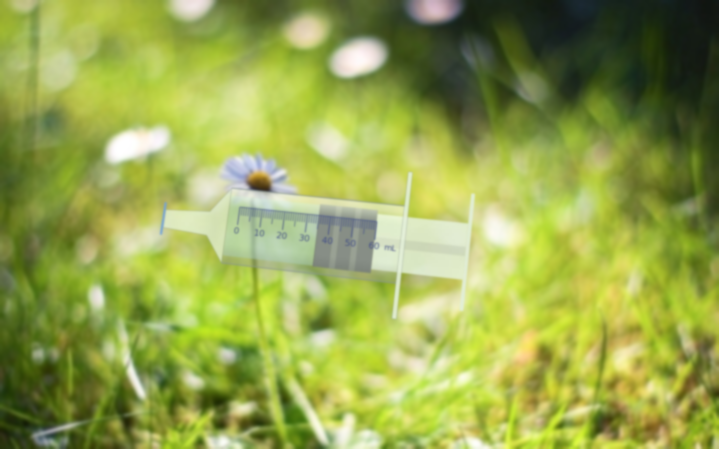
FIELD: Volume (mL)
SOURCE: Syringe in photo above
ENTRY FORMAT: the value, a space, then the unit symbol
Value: 35 mL
